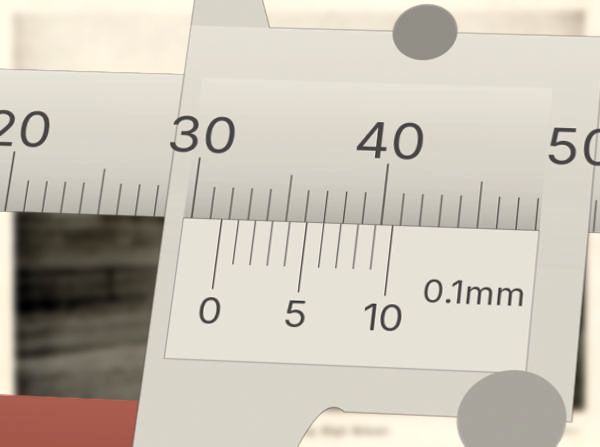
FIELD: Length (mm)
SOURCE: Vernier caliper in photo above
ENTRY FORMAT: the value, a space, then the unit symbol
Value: 31.6 mm
